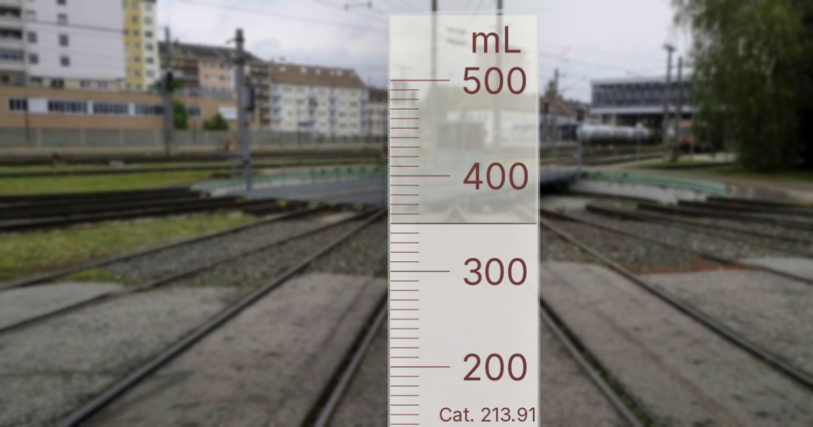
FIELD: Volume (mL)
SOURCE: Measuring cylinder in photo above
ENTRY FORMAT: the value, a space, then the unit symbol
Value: 350 mL
